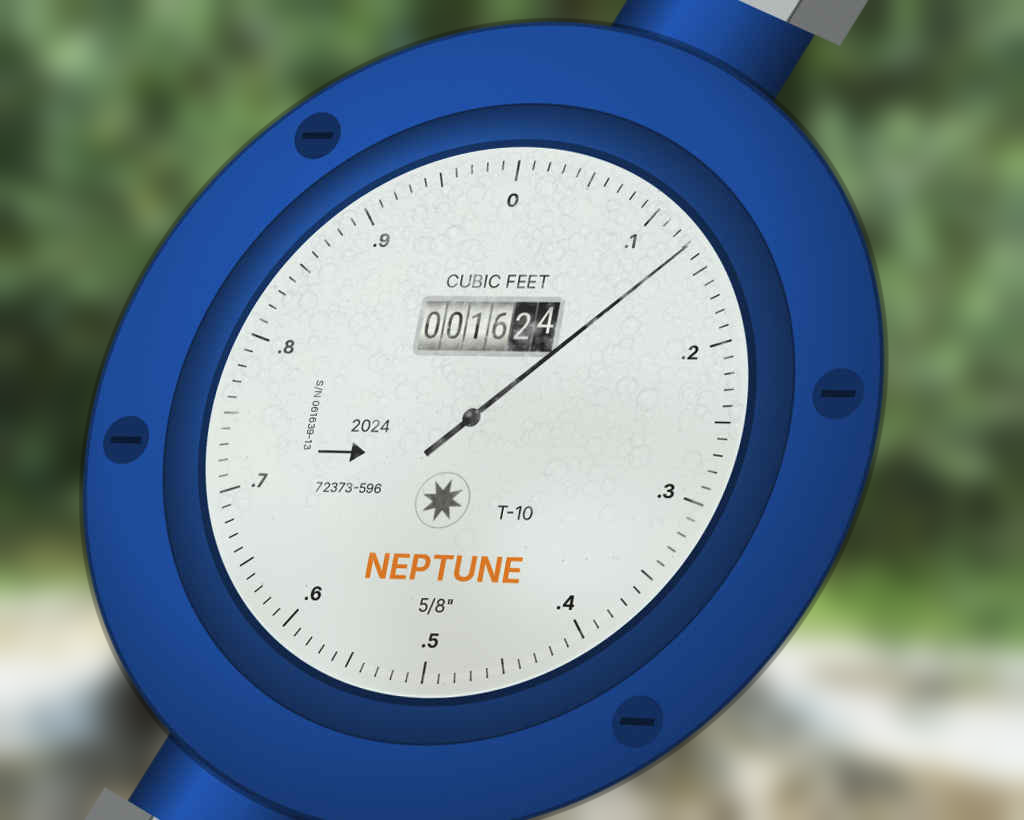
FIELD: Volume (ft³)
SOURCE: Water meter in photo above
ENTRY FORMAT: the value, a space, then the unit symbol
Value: 1624.13 ft³
